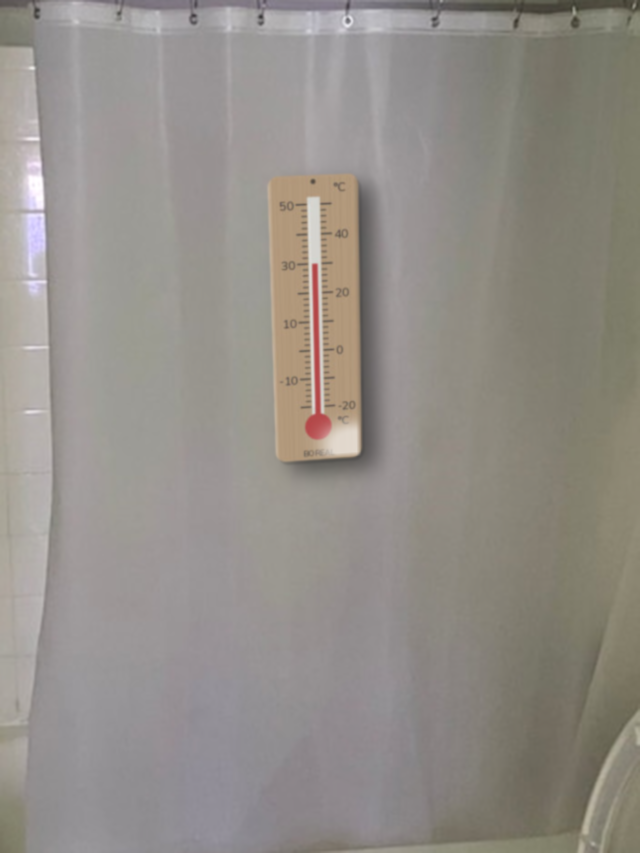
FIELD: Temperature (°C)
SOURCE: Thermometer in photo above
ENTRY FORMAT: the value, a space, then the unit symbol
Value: 30 °C
